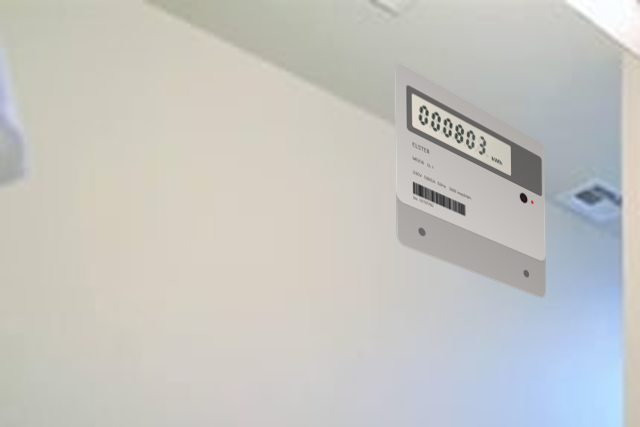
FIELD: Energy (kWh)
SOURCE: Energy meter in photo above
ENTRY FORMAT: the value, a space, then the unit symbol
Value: 803 kWh
